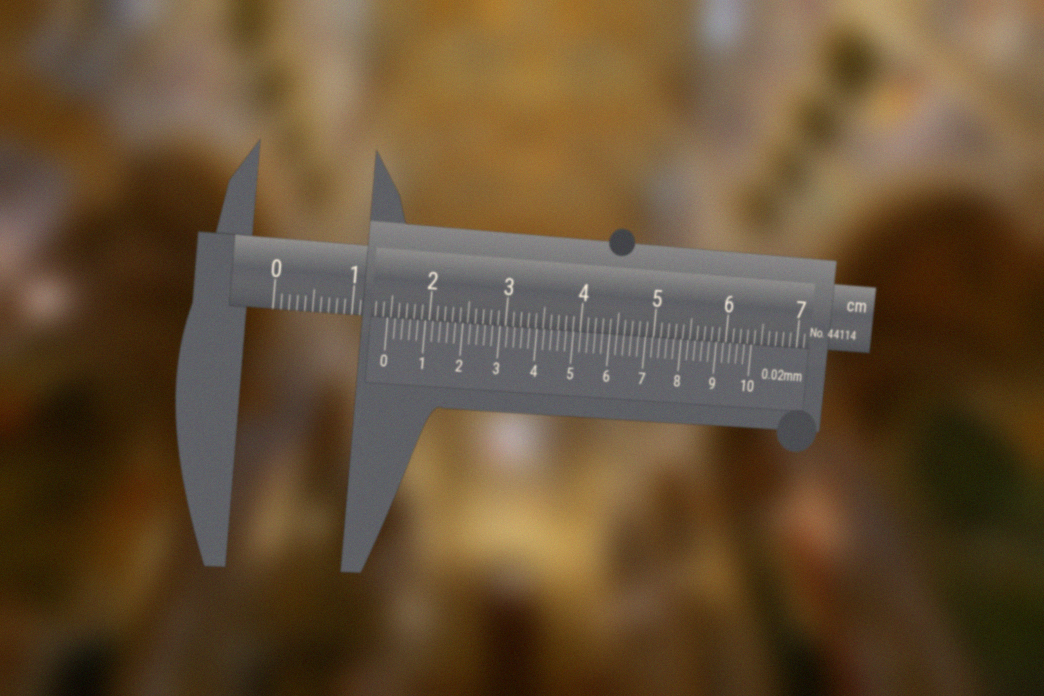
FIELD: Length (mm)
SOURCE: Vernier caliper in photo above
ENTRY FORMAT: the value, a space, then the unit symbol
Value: 14.6 mm
